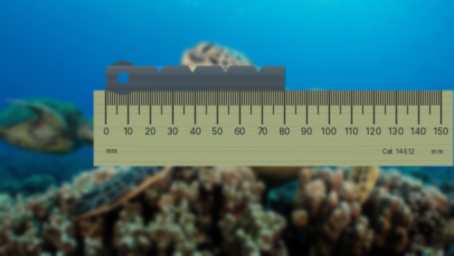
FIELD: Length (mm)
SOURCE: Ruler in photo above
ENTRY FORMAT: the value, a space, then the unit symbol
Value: 80 mm
